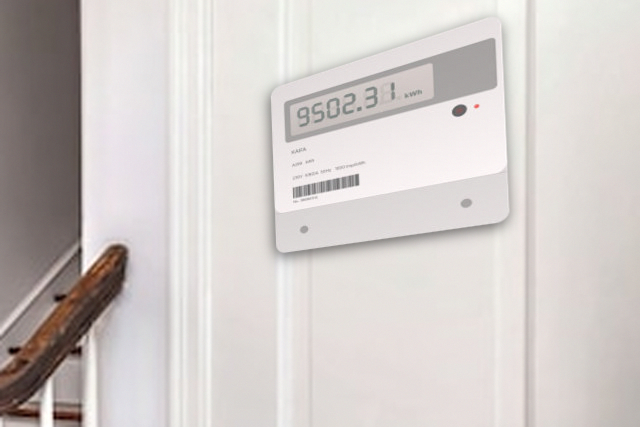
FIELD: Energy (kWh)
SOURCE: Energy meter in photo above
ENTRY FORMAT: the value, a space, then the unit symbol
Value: 9502.31 kWh
